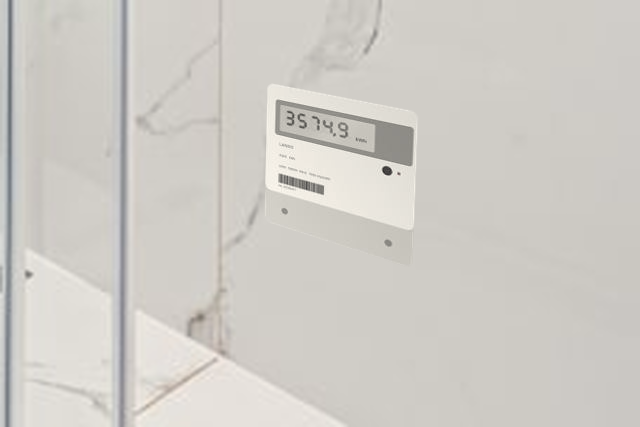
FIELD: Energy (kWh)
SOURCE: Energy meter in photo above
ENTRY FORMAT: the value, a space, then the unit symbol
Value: 3574.9 kWh
